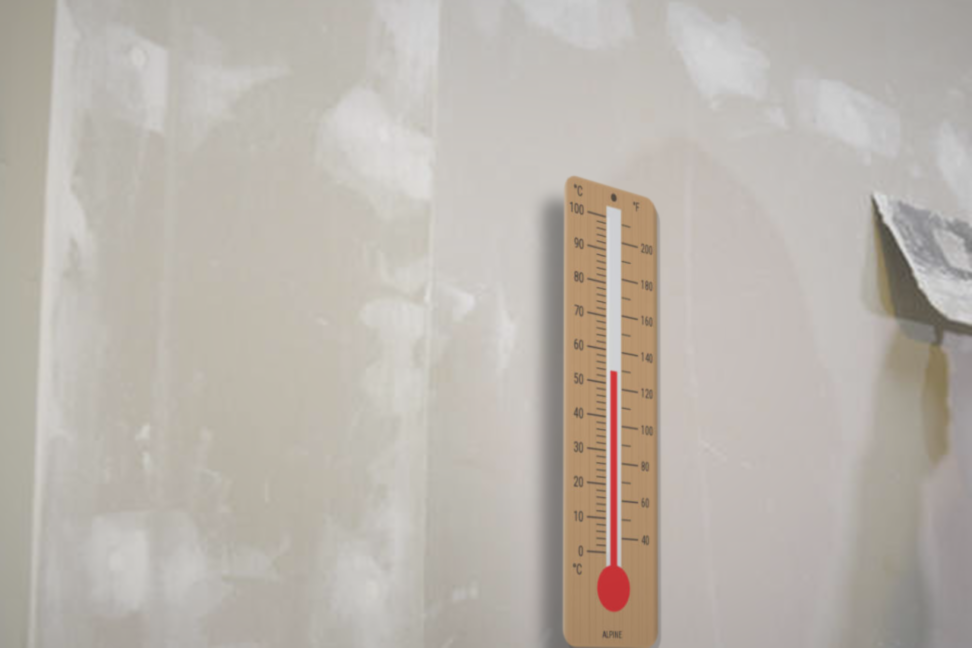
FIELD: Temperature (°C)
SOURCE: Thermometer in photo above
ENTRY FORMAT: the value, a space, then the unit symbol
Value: 54 °C
